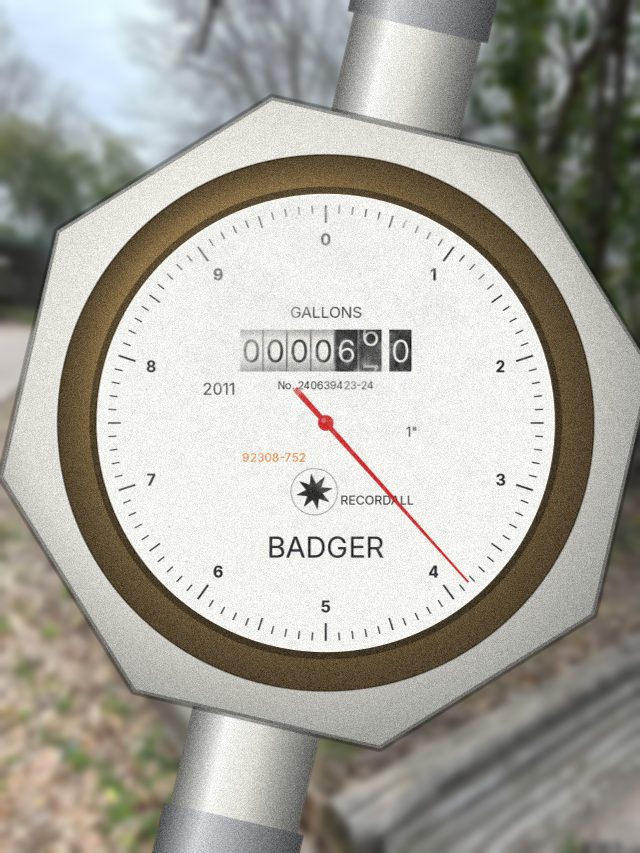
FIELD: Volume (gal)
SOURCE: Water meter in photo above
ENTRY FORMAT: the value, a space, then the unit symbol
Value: 663.8 gal
